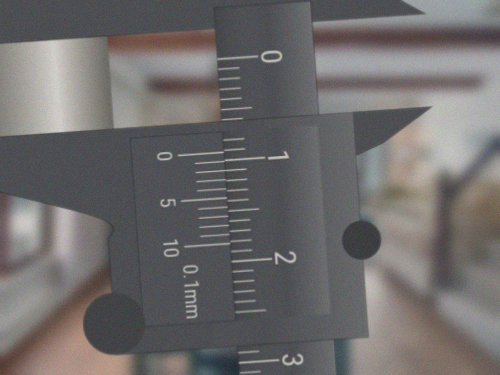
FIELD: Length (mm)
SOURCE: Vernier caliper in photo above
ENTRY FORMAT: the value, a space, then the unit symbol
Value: 9.2 mm
